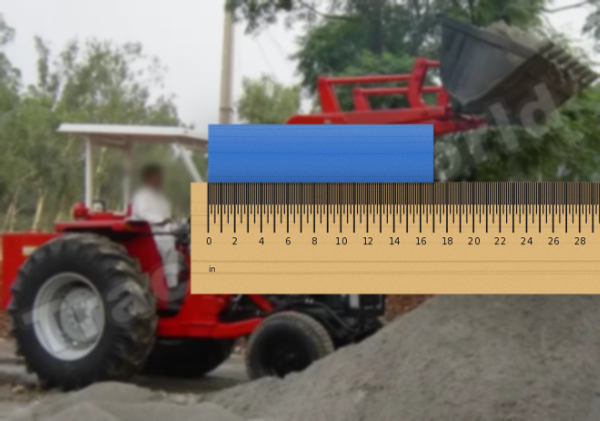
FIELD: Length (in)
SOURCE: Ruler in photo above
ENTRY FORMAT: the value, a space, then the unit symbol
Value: 17 in
